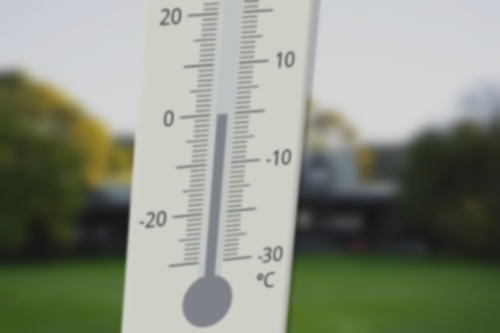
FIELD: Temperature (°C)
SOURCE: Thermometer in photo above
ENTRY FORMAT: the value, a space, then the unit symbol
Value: 0 °C
